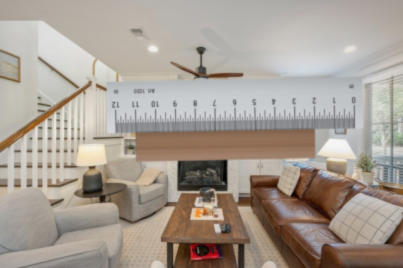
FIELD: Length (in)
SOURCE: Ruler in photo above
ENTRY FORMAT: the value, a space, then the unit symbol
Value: 9 in
